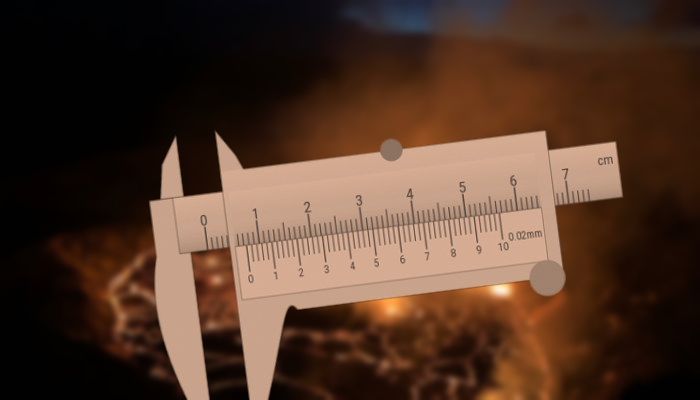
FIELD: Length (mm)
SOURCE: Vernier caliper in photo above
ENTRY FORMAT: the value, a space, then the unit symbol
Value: 7.5 mm
